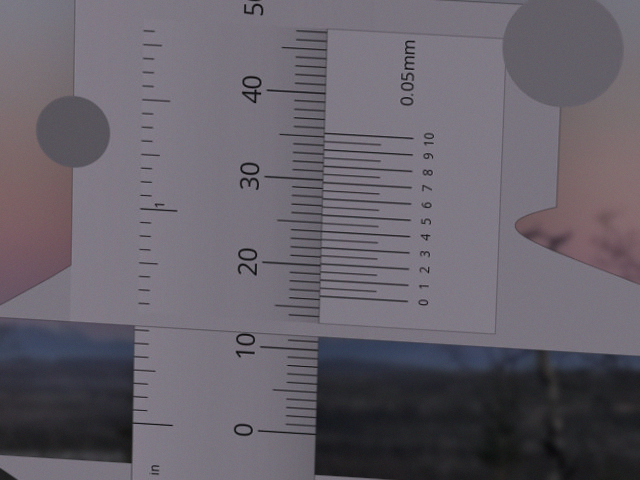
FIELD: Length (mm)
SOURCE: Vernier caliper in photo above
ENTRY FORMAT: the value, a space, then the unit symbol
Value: 16.4 mm
